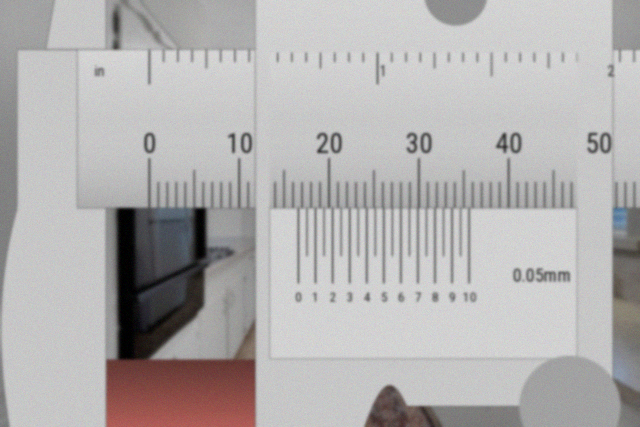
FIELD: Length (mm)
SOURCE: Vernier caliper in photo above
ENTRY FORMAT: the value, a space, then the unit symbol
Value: 16.6 mm
